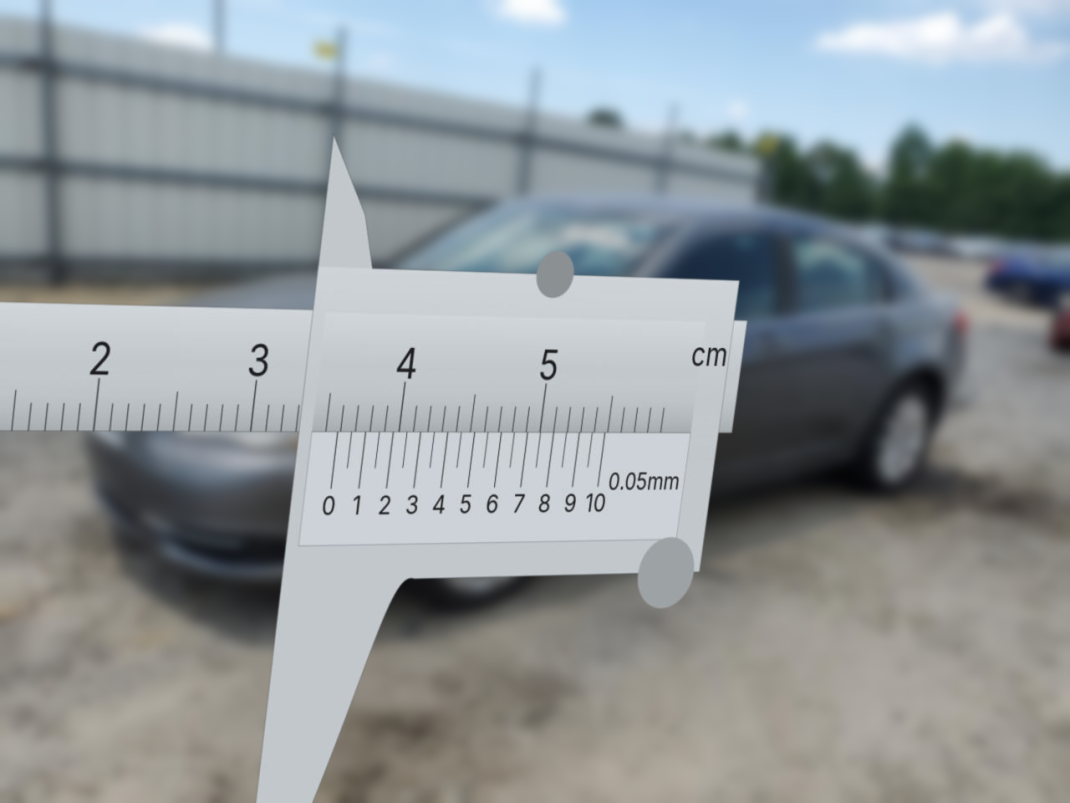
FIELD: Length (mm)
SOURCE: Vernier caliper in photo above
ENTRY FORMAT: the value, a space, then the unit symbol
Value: 35.8 mm
